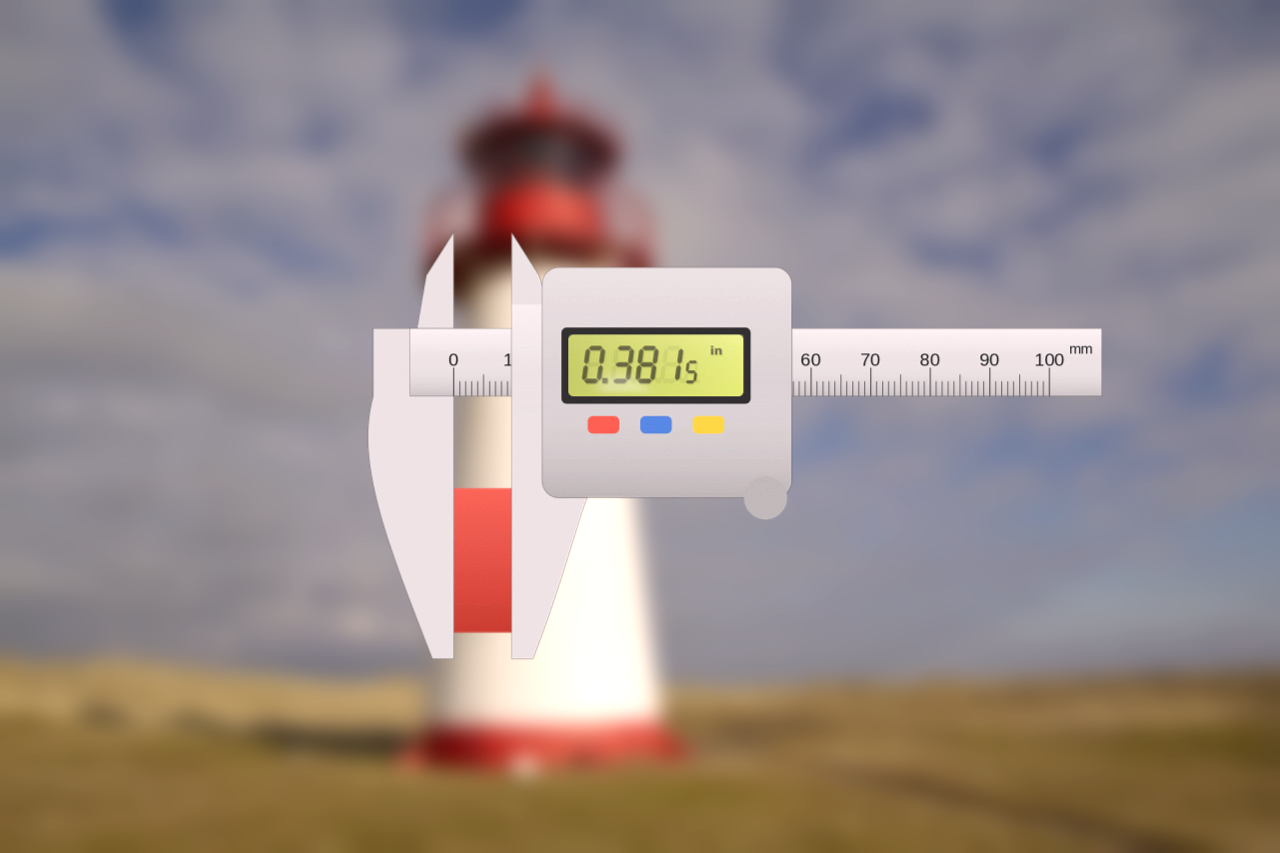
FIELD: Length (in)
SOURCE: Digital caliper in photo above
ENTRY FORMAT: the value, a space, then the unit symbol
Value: 0.3815 in
